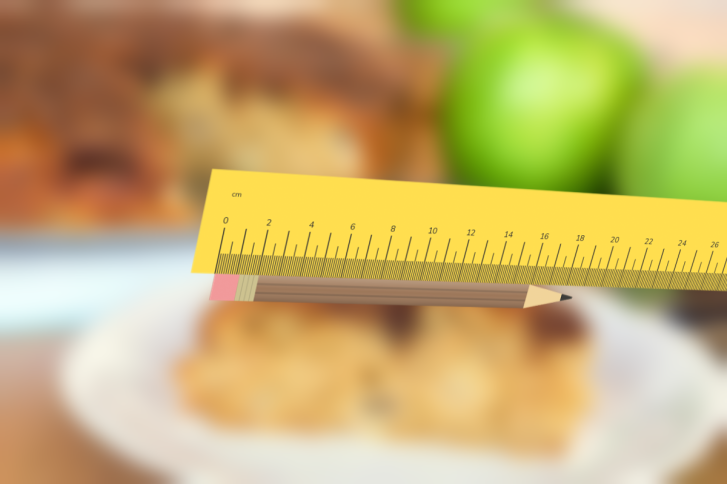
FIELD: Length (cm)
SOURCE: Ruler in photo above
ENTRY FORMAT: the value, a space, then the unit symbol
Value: 18.5 cm
